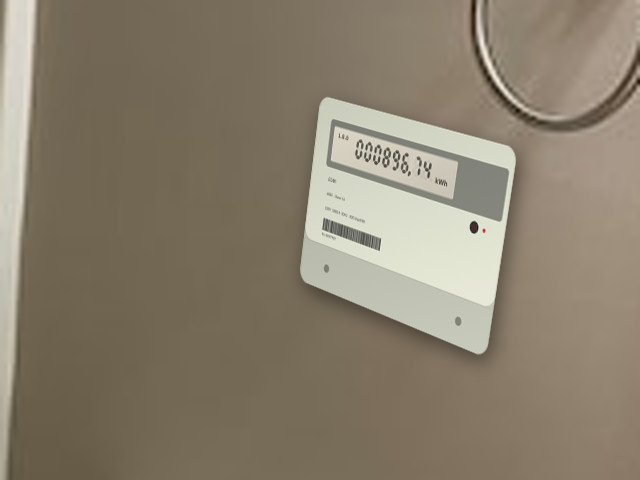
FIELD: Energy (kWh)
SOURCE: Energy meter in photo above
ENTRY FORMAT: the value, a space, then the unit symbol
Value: 896.74 kWh
